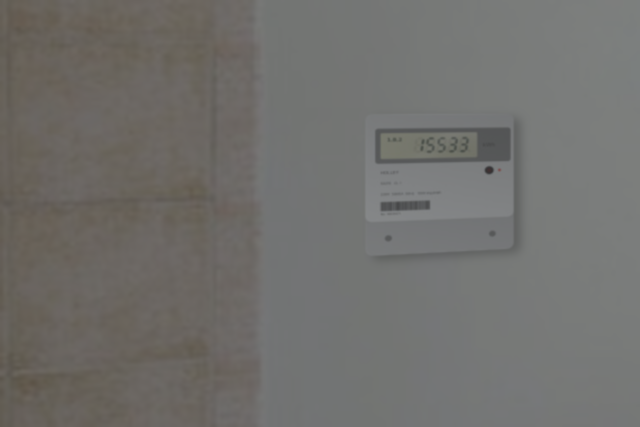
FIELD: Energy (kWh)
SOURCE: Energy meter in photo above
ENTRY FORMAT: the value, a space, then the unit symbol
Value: 15533 kWh
